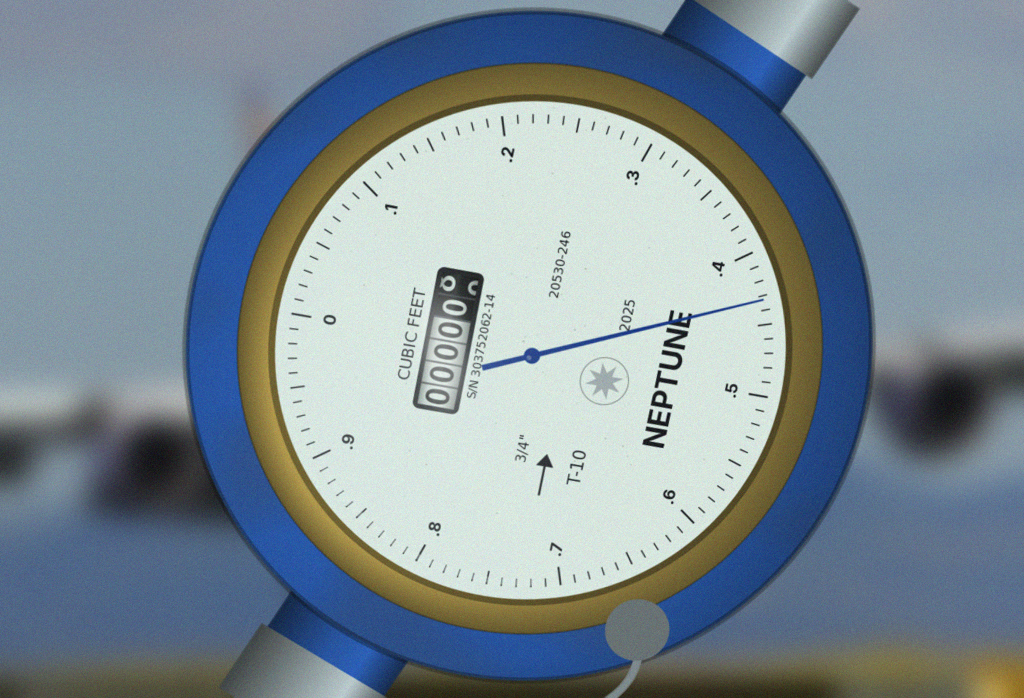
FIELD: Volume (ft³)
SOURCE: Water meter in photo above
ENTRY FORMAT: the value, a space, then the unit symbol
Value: 8.43 ft³
